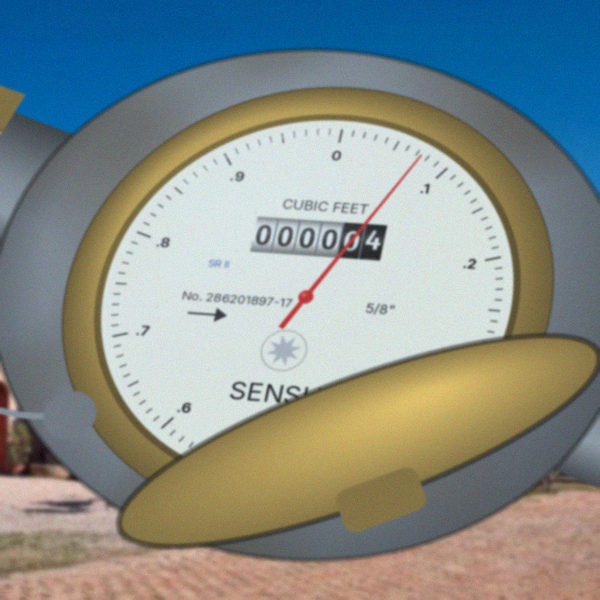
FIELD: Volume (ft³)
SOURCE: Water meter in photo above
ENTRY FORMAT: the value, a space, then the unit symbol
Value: 4.07 ft³
